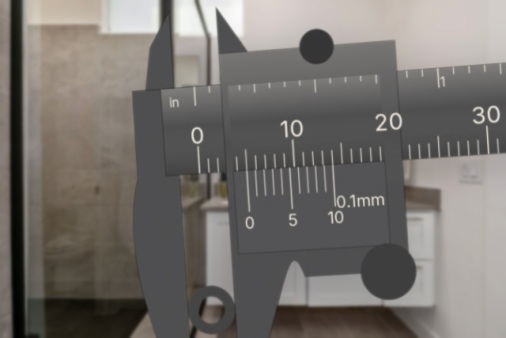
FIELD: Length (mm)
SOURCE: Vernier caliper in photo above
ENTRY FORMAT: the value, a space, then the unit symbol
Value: 5.0 mm
